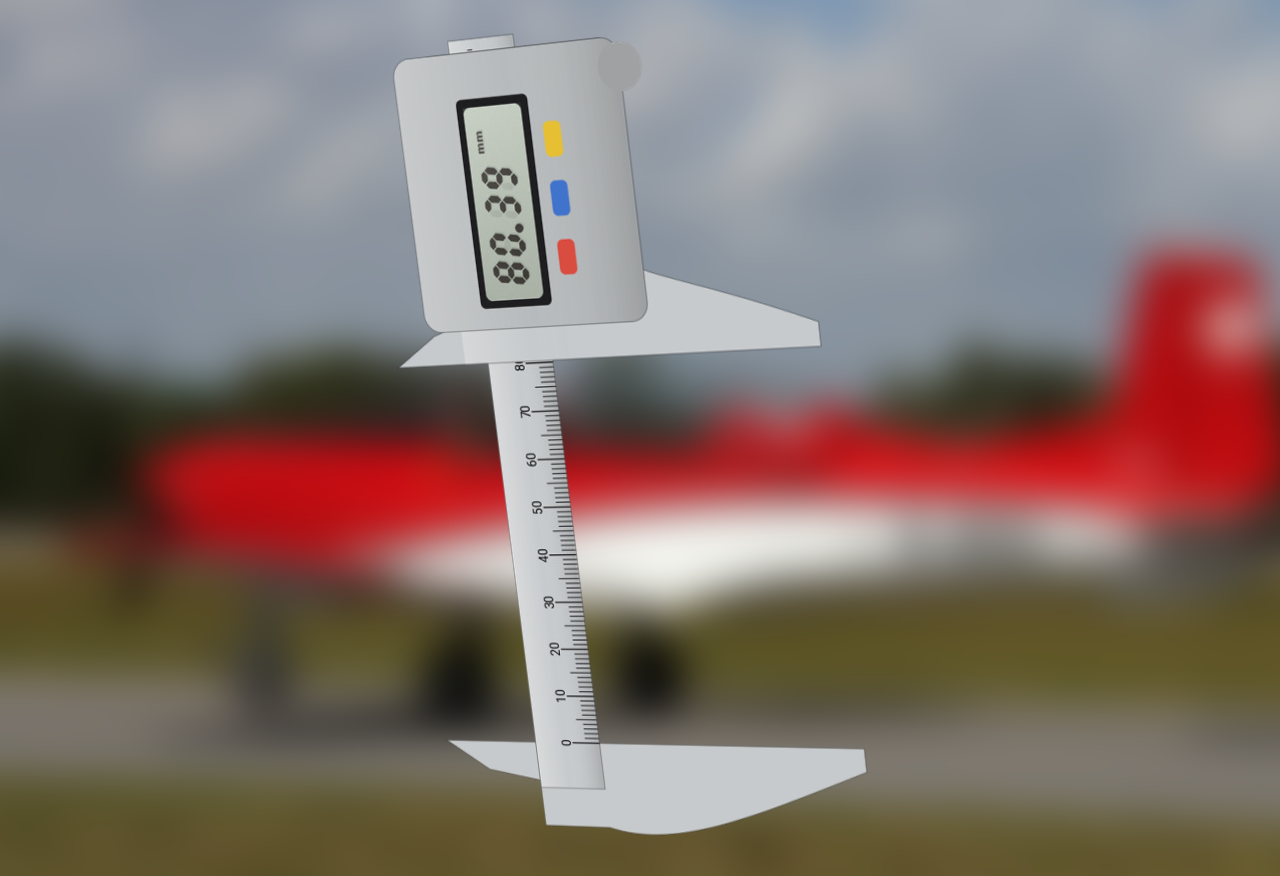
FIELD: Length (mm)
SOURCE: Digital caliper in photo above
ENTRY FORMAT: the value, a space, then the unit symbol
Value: 80.39 mm
